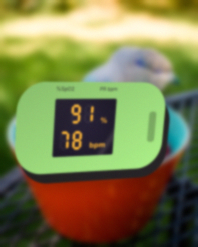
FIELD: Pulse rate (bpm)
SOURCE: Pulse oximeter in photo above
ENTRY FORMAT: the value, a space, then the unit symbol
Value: 78 bpm
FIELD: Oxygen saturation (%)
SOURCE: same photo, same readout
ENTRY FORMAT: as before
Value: 91 %
